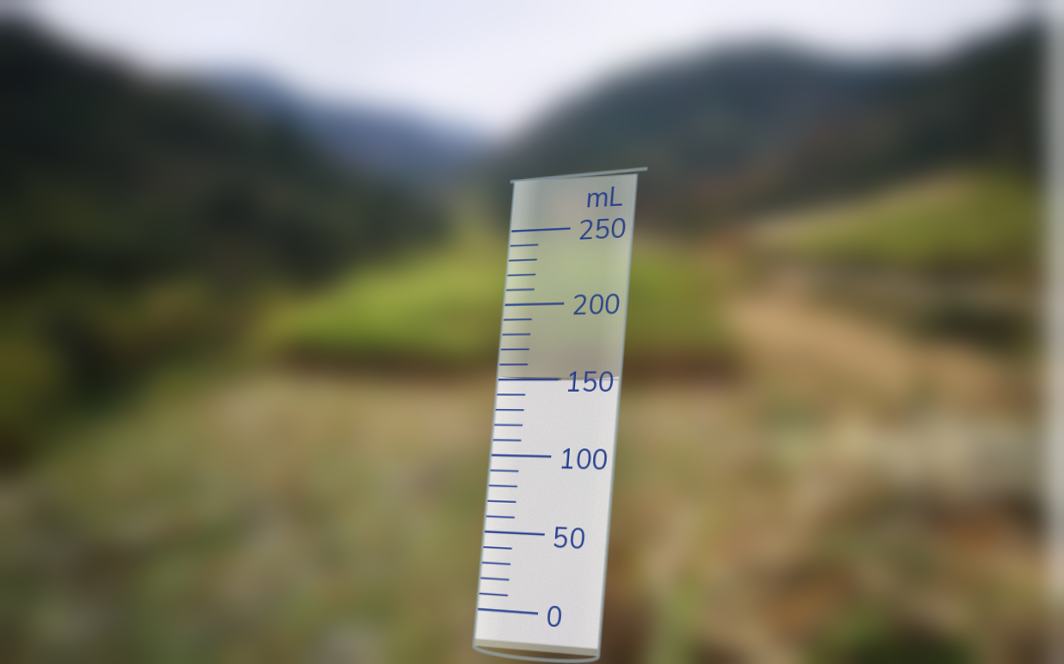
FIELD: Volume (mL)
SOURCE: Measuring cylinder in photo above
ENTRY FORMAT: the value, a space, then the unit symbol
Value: 150 mL
